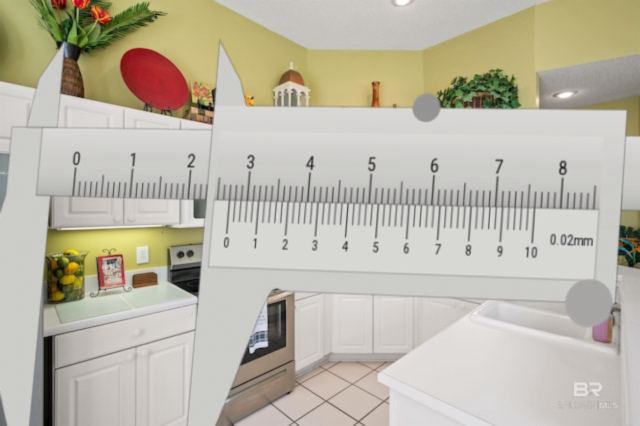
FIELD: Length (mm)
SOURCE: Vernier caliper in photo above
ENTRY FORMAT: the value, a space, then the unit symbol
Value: 27.0 mm
